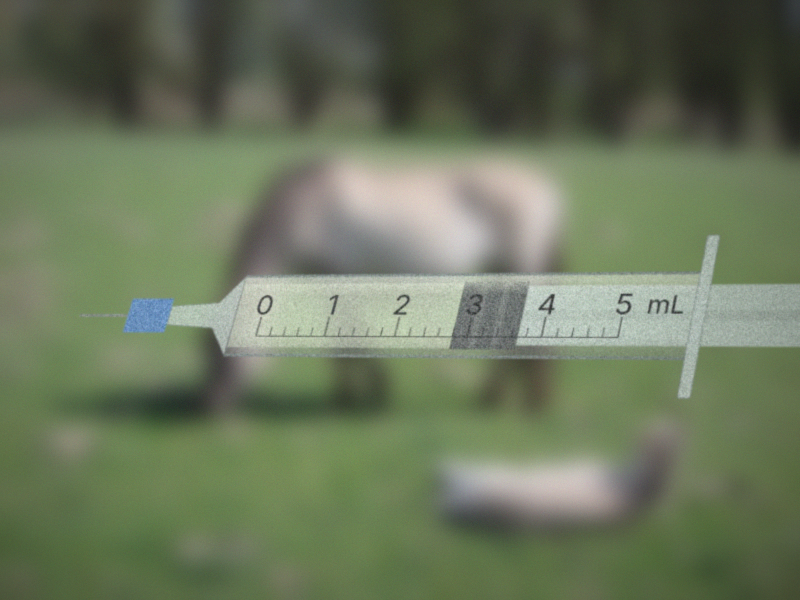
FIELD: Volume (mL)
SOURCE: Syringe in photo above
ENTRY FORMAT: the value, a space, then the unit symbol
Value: 2.8 mL
